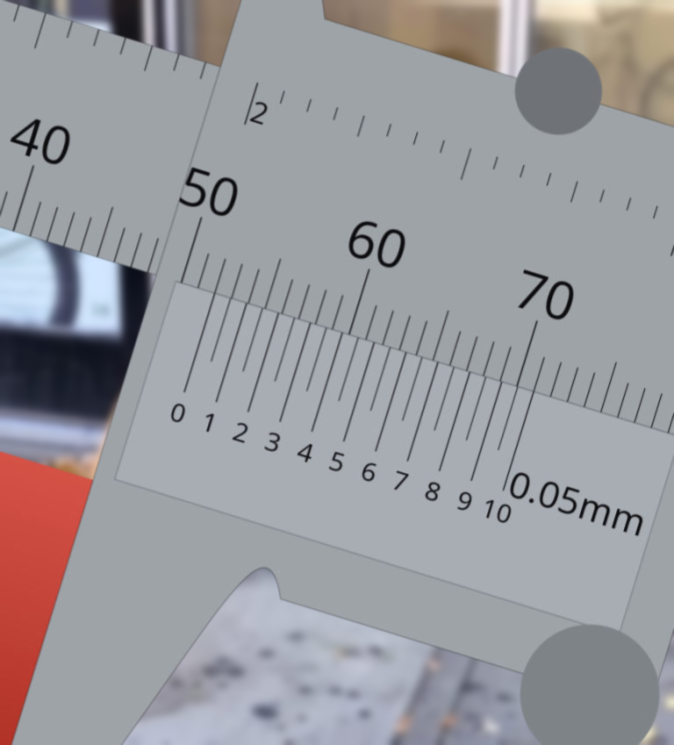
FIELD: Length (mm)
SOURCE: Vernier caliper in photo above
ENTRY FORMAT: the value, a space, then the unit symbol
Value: 52.0 mm
